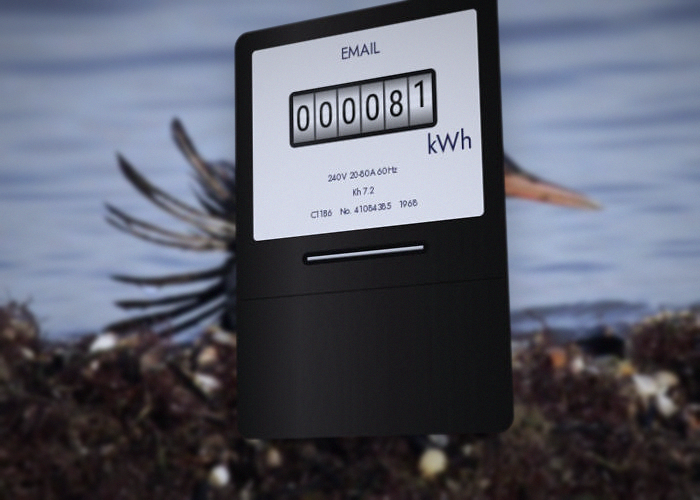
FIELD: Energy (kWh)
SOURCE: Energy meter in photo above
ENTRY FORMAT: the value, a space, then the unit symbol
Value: 81 kWh
